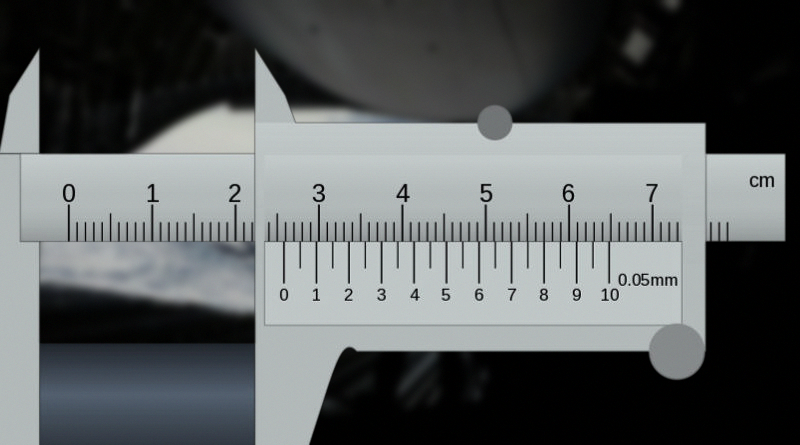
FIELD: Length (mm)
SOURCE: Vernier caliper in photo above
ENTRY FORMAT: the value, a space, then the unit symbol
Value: 25.8 mm
